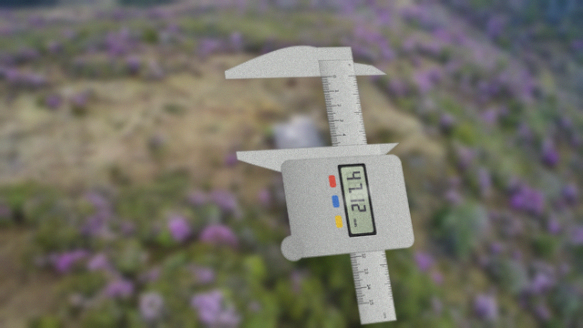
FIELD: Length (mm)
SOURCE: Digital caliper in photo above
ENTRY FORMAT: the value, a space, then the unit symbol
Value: 47.12 mm
